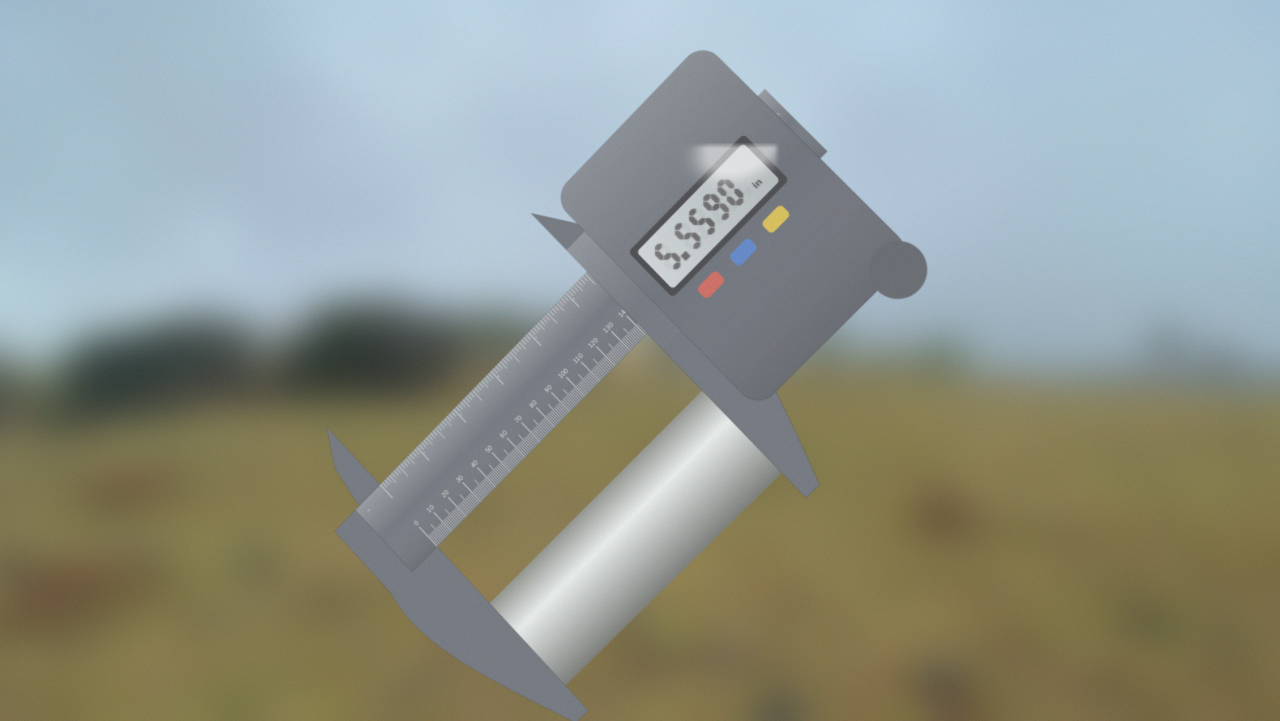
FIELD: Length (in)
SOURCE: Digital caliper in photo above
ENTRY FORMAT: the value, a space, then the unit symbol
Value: 5.5590 in
